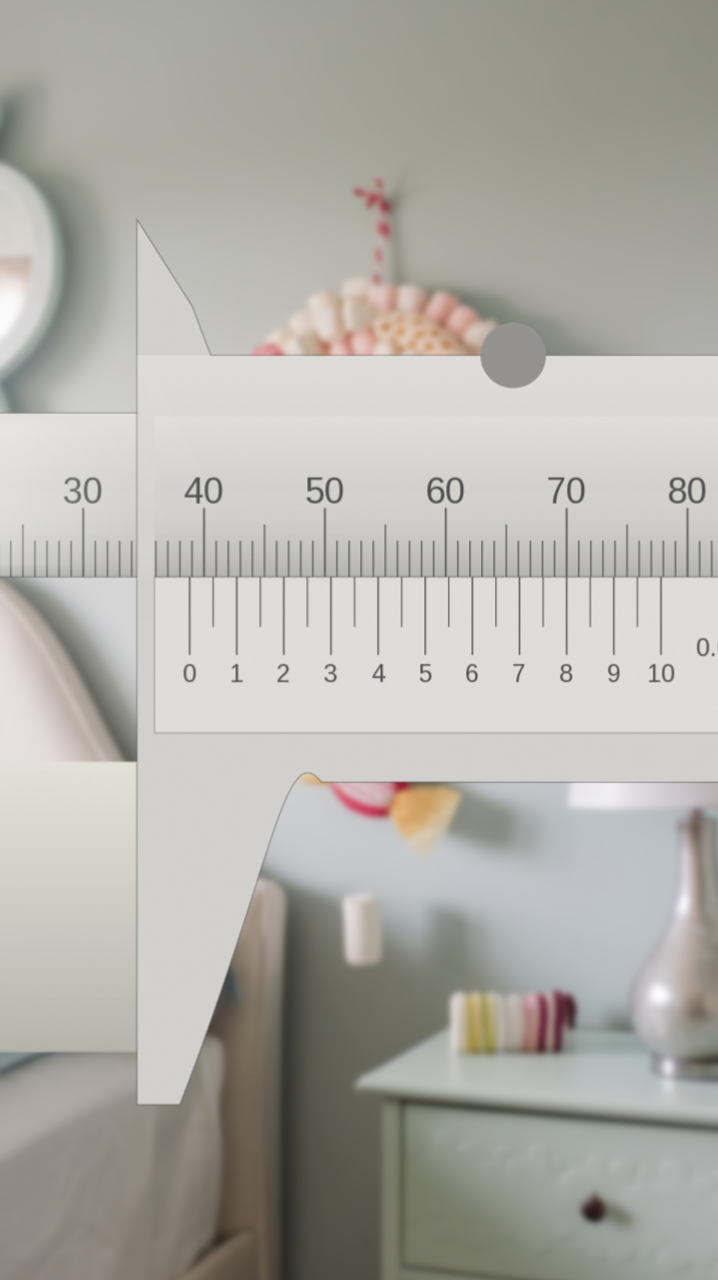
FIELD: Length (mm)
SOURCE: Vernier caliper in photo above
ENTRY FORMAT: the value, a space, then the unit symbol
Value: 38.8 mm
